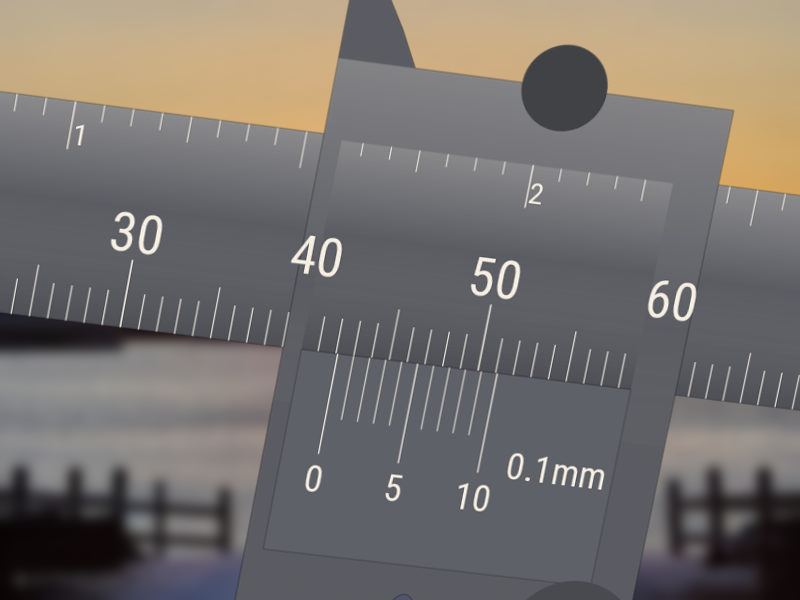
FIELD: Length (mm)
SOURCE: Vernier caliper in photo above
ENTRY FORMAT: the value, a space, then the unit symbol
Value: 42.1 mm
